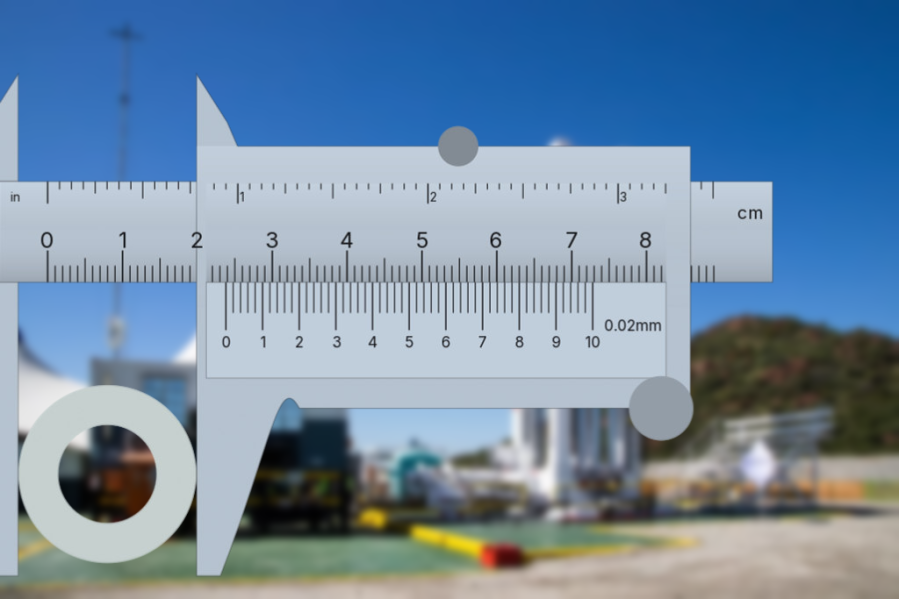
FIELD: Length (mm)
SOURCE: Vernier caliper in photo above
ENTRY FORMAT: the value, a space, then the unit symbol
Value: 23.8 mm
